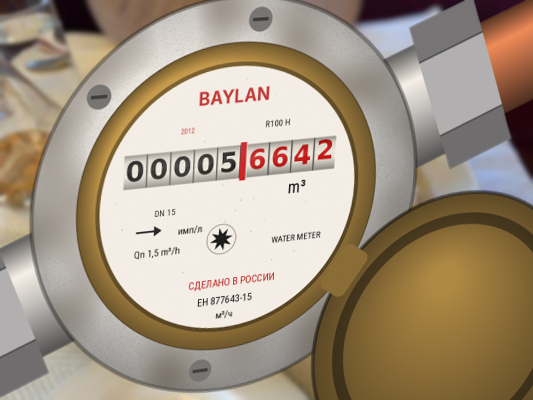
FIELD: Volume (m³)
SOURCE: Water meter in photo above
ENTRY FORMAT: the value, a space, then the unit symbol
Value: 5.6642 m³
